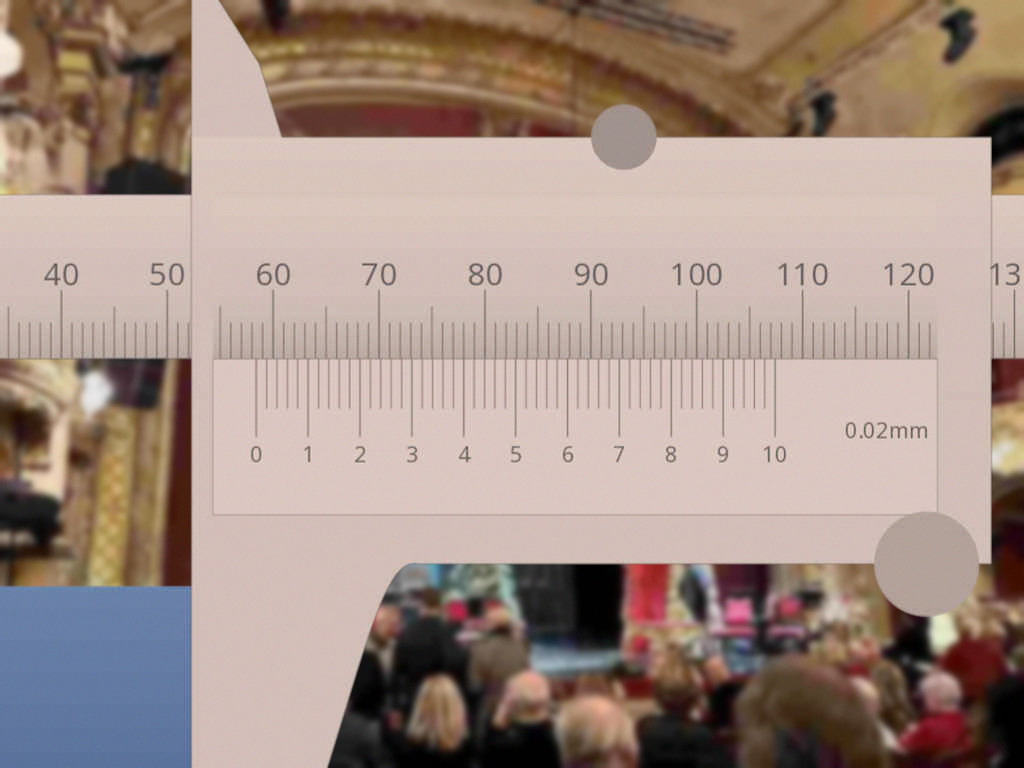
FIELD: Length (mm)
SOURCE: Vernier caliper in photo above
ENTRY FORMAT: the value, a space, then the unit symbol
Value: 58.4 mm
